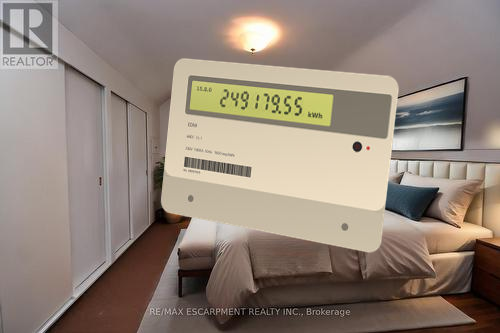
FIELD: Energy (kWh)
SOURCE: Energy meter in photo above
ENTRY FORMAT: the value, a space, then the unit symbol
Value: 249179.55 kWh
